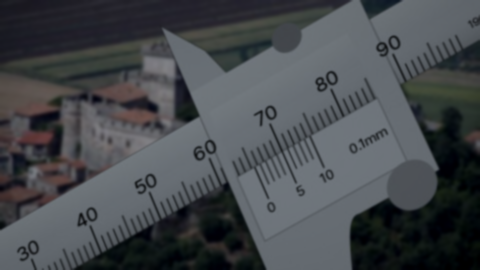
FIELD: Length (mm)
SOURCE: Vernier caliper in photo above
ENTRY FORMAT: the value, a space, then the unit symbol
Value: 65.5 mm
